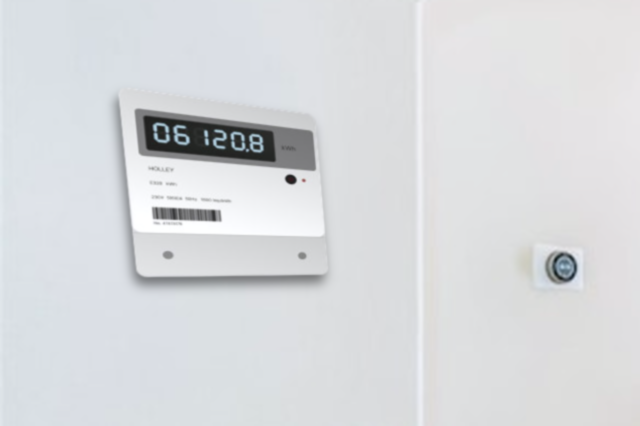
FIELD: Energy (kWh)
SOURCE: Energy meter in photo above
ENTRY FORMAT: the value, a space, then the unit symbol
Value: 6120.8 kWh
